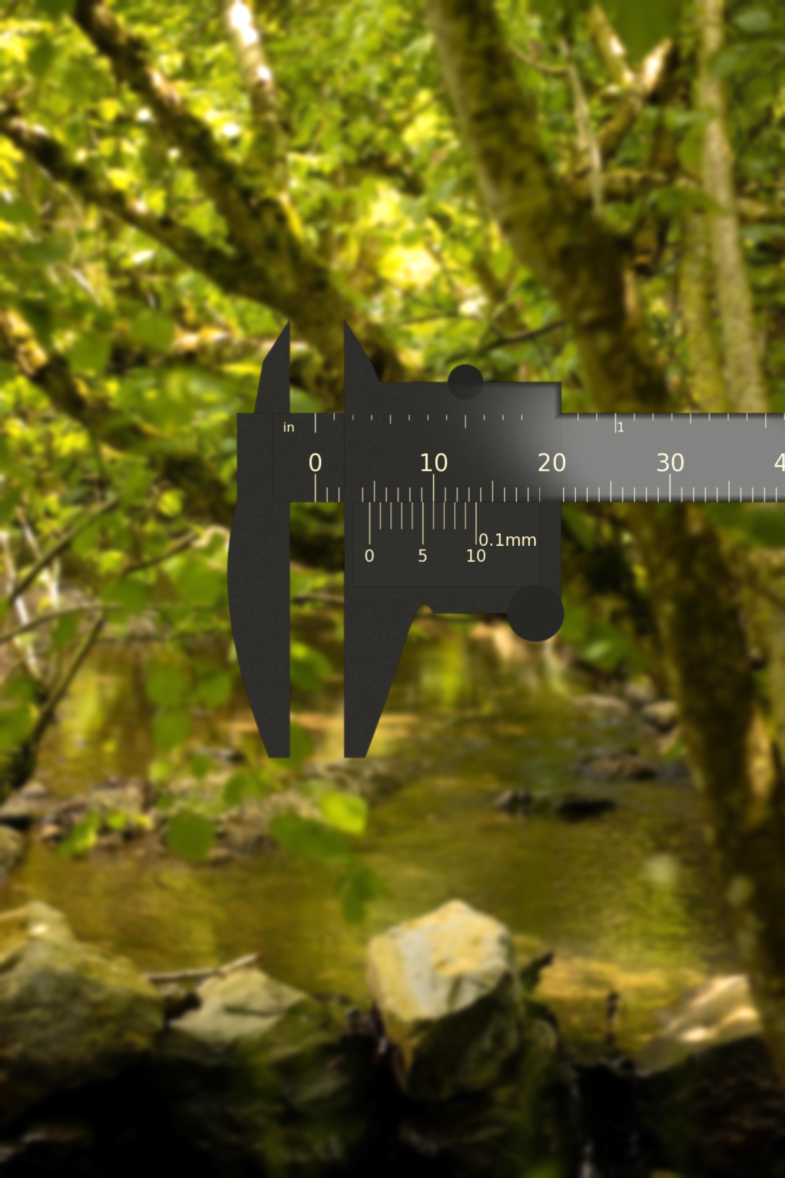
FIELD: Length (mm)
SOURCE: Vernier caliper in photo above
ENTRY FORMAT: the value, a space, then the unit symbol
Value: 4.6 mm
